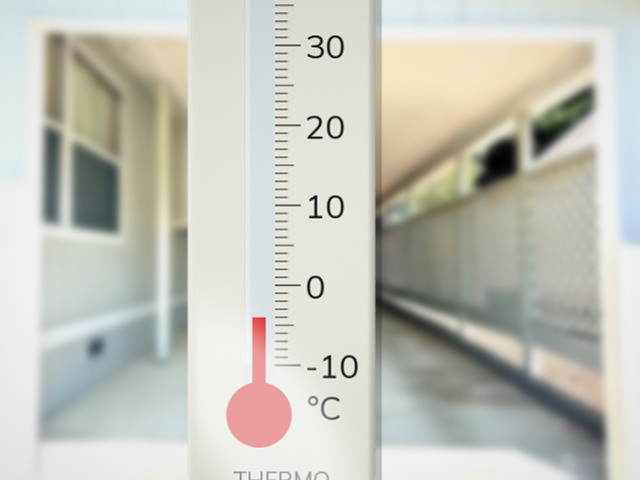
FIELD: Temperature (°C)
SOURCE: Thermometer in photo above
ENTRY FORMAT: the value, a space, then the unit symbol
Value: -4 °C
